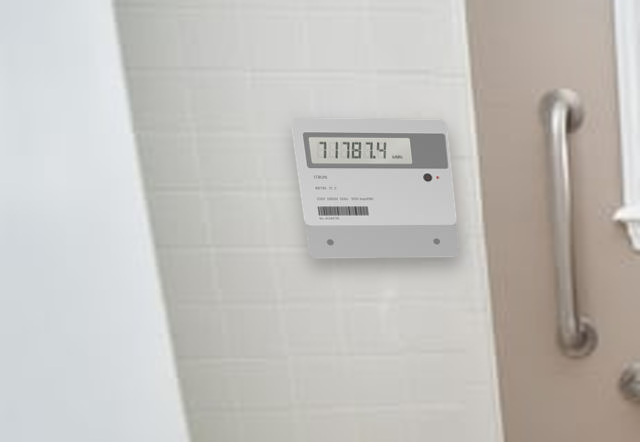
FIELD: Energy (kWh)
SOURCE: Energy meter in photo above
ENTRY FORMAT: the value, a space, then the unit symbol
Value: 71787.4 kWh
